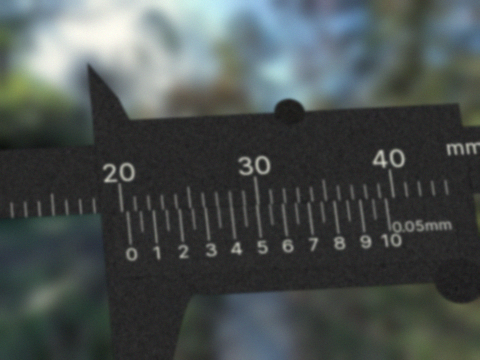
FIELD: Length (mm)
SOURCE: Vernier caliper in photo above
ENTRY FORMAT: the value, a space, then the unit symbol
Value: 20.4 mm
